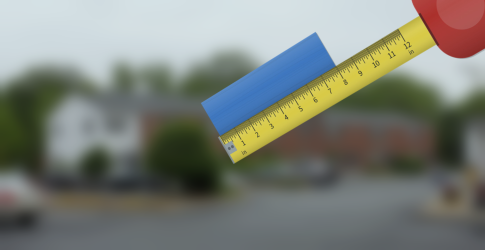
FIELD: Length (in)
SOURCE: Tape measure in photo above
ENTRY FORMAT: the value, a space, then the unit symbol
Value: 8 in
